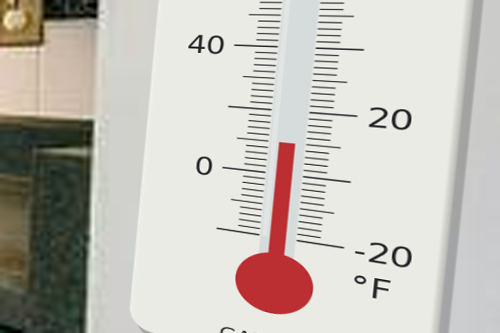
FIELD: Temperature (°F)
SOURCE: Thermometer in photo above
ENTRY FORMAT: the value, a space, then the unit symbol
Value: 10 °F
